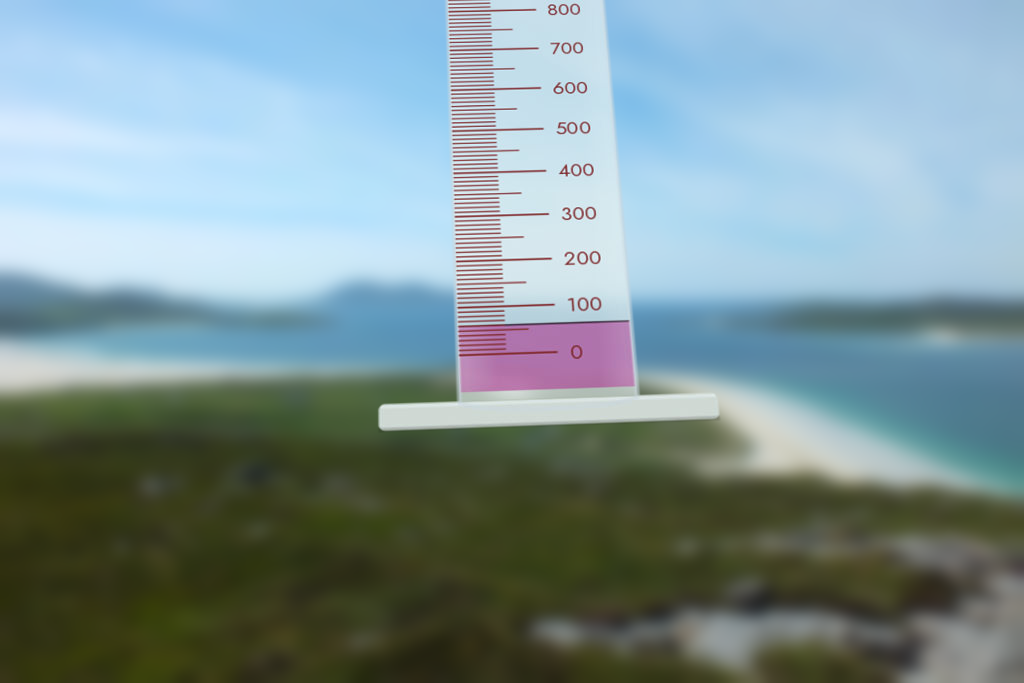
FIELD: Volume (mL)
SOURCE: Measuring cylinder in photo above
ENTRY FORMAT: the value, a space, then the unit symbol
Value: 60 mL
